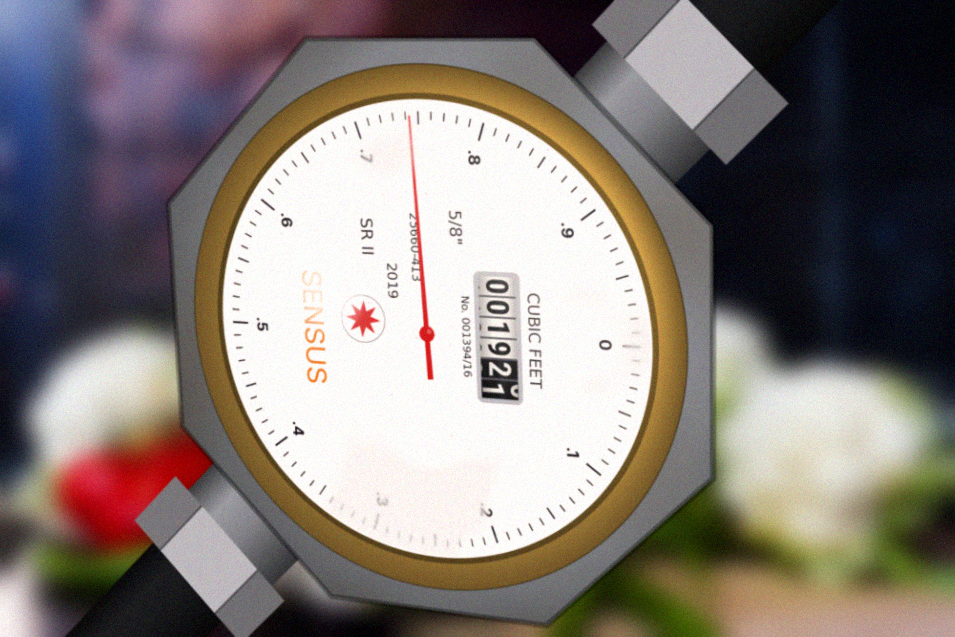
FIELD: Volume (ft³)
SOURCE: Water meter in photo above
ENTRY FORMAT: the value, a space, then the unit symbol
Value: 1920.74 ft³
